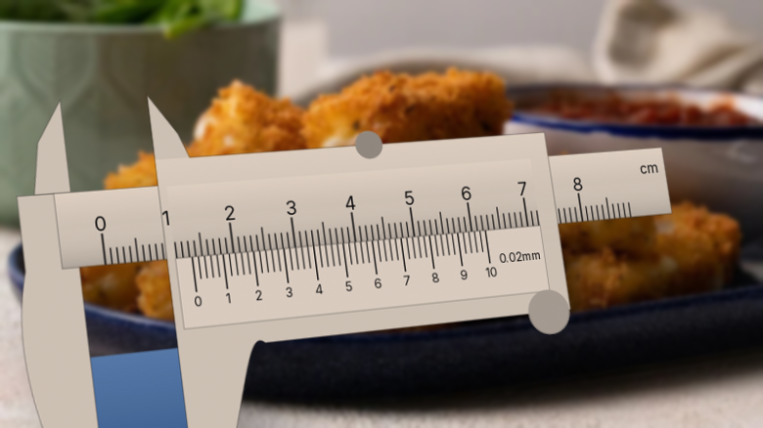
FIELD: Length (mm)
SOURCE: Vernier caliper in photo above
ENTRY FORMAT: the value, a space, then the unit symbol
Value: 13.4 mm
